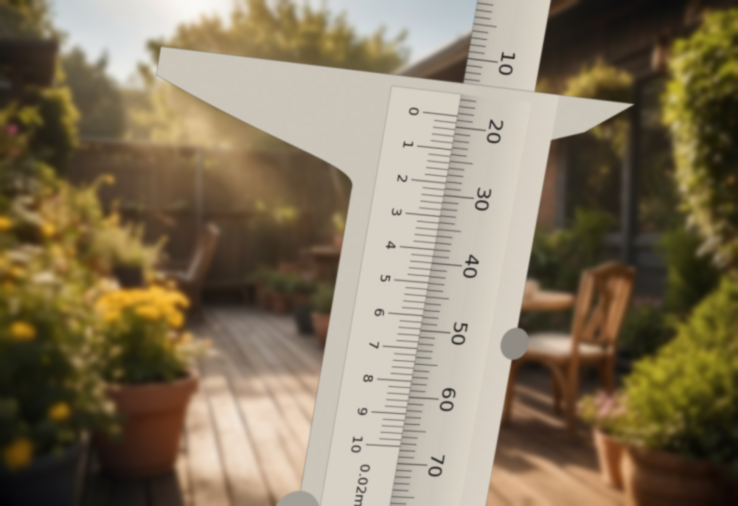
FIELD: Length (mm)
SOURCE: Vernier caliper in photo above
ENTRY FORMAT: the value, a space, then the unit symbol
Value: 18.4 mm
